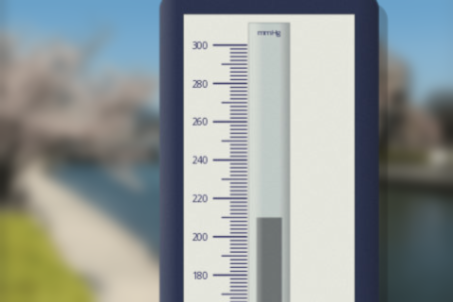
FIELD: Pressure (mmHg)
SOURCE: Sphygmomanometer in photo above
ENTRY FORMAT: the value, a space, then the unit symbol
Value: 210 mmHg
